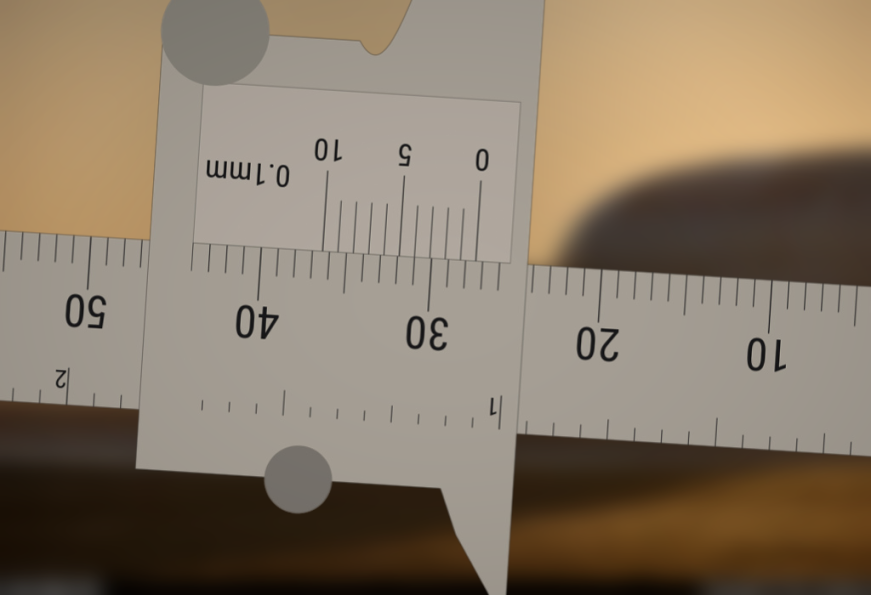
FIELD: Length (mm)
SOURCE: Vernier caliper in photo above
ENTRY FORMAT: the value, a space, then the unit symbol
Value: 27.4 mm
